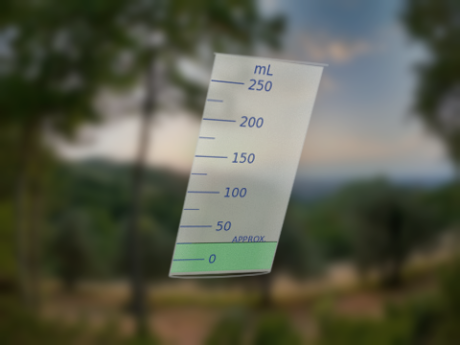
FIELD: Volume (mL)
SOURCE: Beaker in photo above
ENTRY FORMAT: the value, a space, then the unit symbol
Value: 25 mL
